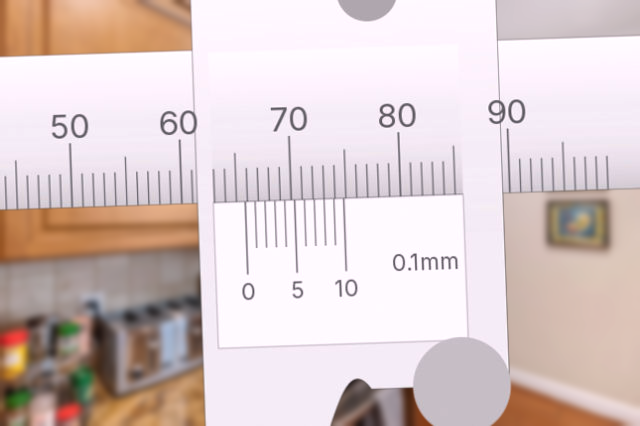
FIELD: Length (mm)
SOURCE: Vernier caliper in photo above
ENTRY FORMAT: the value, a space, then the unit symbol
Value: 65.8 mm
